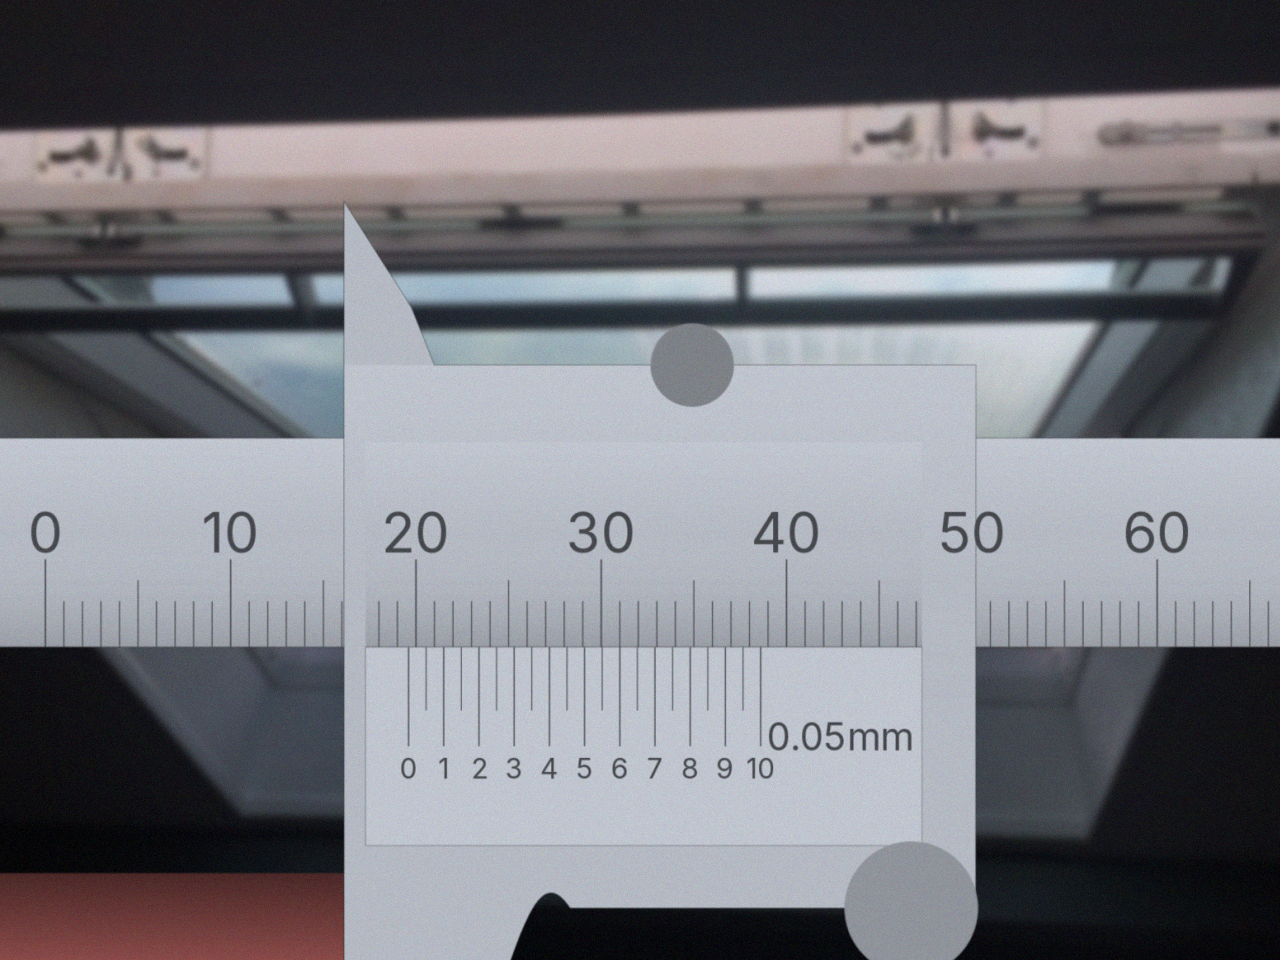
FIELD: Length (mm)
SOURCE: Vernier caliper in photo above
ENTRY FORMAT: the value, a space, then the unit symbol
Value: 19.6 mm
